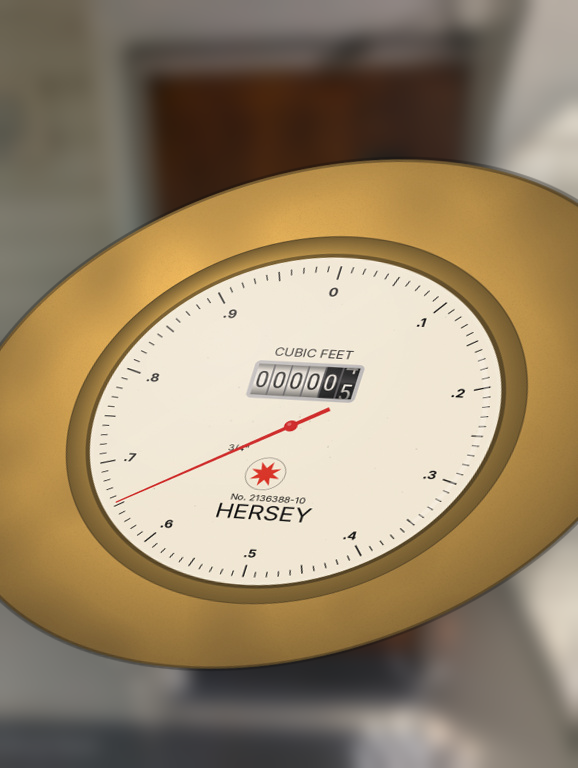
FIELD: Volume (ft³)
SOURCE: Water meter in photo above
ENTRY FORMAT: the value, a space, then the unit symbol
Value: 4.65 ft³
